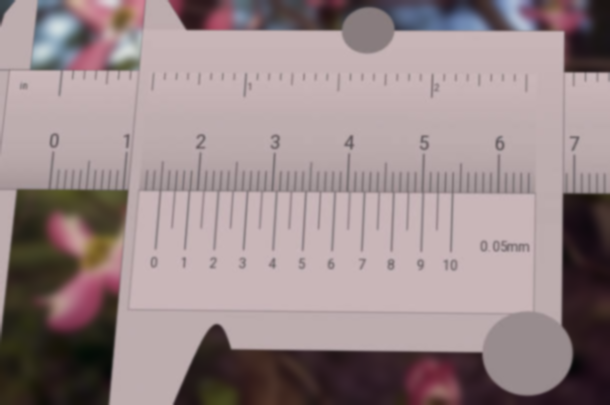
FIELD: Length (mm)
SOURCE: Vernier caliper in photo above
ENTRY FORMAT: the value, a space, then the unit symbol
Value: 15.0 mm
